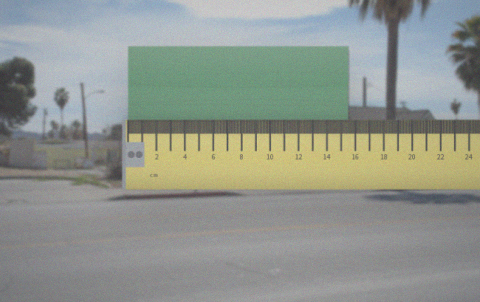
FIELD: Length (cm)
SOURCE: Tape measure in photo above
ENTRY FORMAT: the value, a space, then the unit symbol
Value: 15.5 cm
